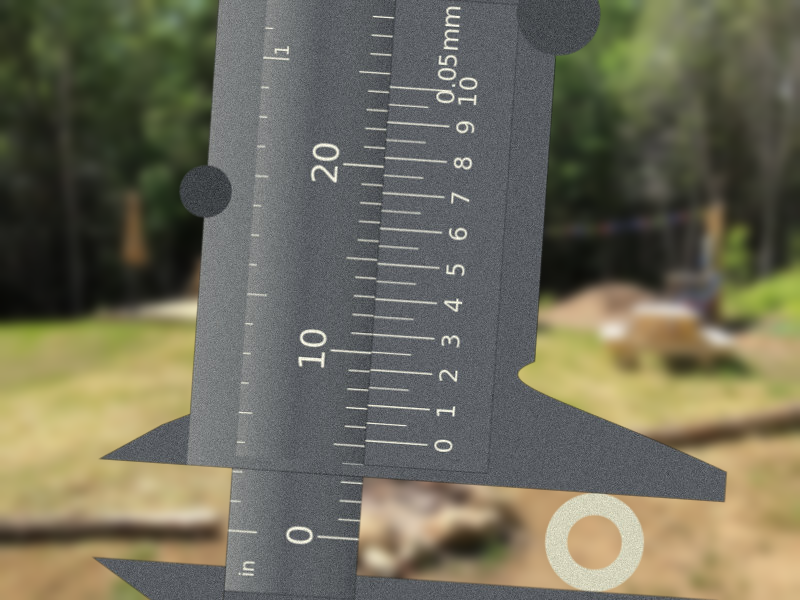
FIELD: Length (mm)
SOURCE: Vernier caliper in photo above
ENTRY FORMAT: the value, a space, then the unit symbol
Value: 5.3 mm
